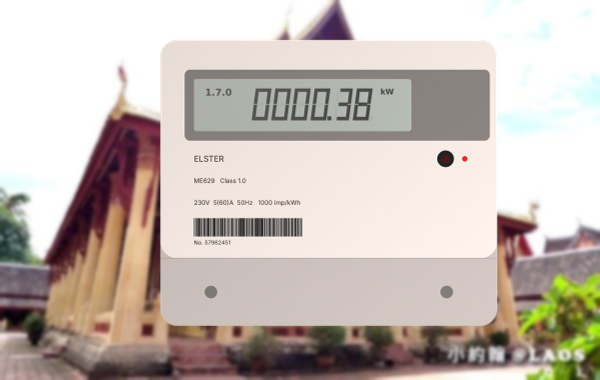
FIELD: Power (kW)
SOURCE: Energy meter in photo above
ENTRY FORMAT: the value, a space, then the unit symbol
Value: 0.38 kW
